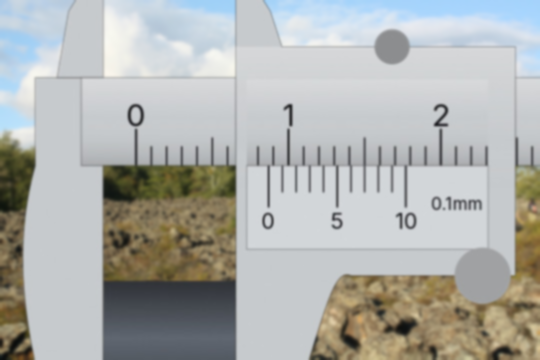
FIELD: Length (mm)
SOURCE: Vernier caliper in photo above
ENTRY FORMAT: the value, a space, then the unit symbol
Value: 8.7 mm
